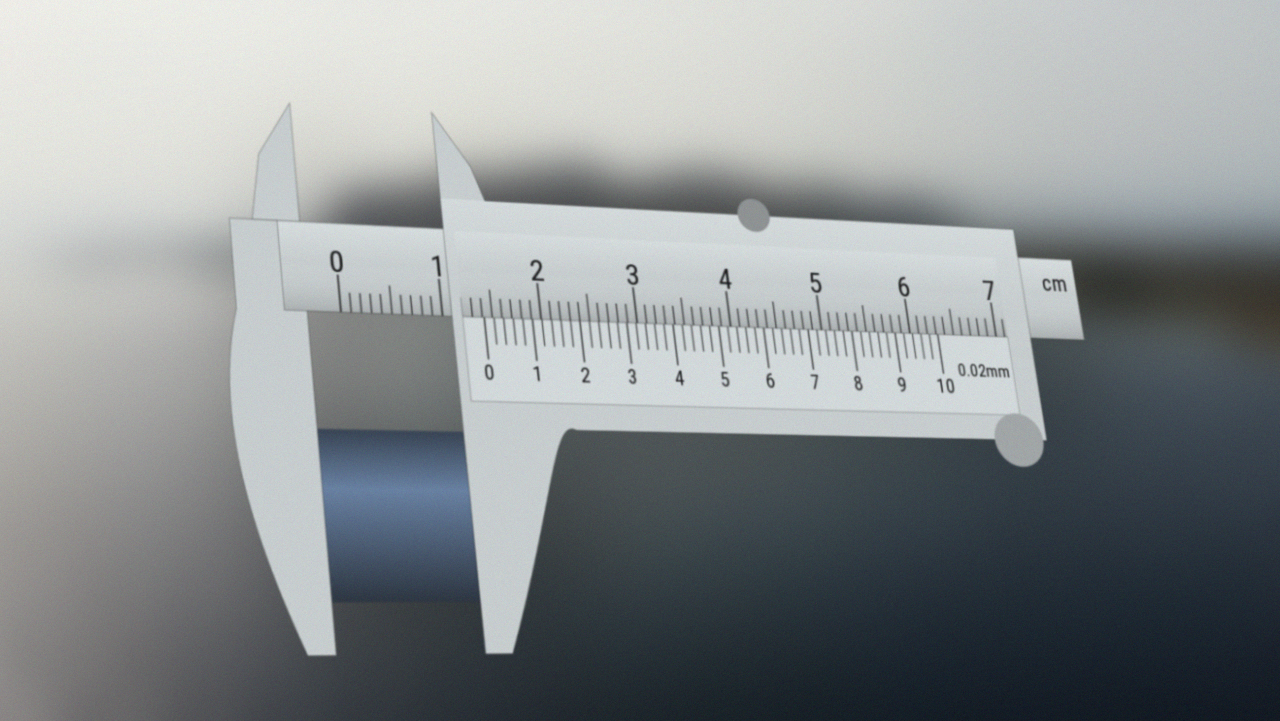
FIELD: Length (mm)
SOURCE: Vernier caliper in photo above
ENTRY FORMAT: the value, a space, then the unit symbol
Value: 14.2 mm
